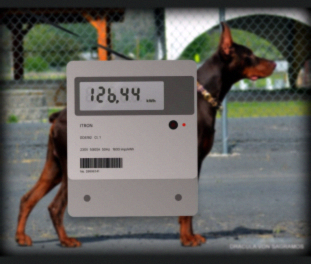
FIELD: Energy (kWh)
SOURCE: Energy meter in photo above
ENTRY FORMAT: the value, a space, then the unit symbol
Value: 126.44 kWh
